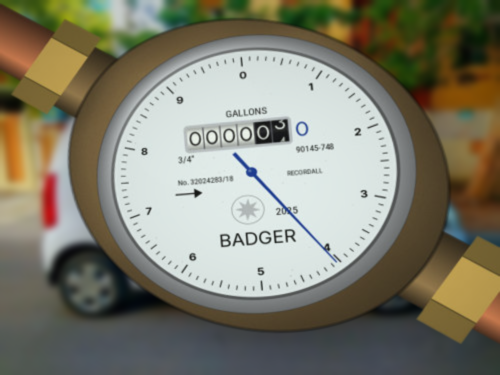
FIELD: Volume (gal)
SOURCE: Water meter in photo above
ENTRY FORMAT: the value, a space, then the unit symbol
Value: 34.0 gal
